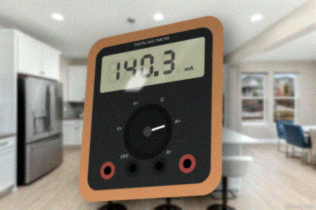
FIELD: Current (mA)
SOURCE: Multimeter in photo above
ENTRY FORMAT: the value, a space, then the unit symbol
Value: 140.3 mA
